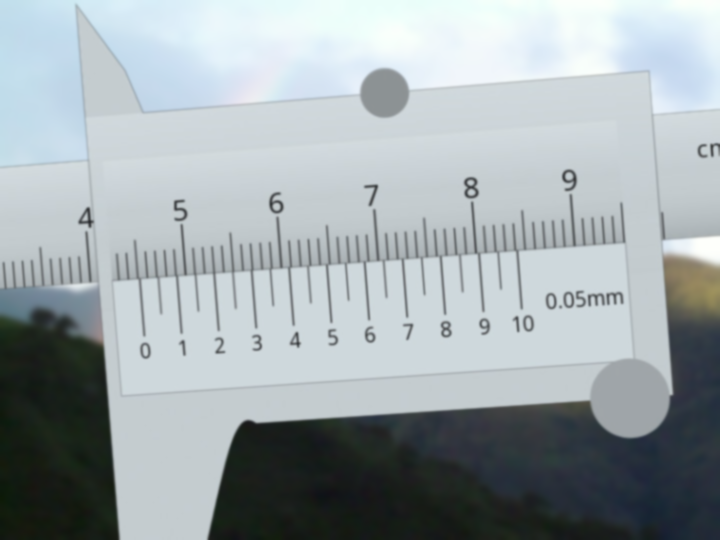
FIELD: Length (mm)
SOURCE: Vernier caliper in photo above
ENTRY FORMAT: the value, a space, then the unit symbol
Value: 45.2 mm
